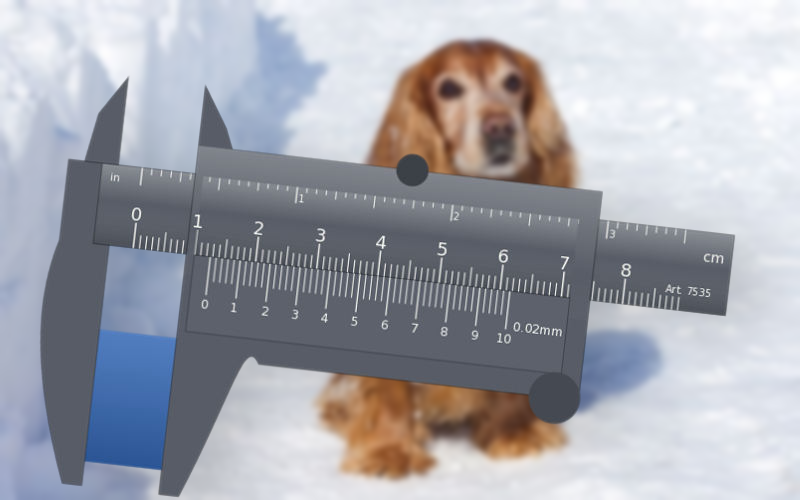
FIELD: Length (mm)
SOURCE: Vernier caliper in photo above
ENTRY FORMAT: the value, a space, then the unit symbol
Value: 12.6 mm
